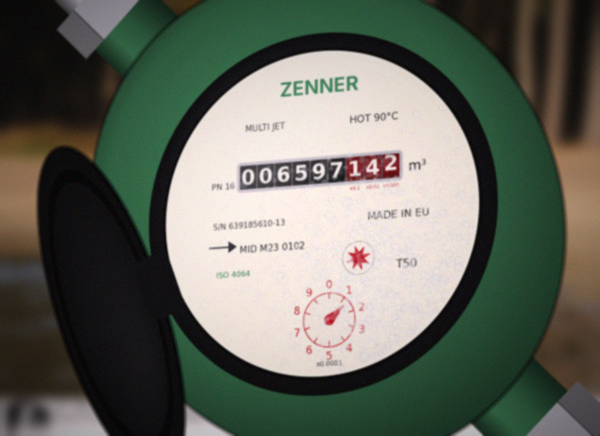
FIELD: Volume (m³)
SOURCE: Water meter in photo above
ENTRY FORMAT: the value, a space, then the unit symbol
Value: 6597.1421 m³
